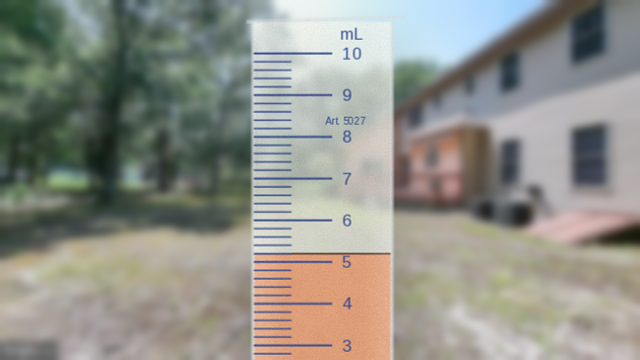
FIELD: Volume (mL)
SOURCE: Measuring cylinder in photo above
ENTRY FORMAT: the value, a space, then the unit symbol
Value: 5.2 mL
